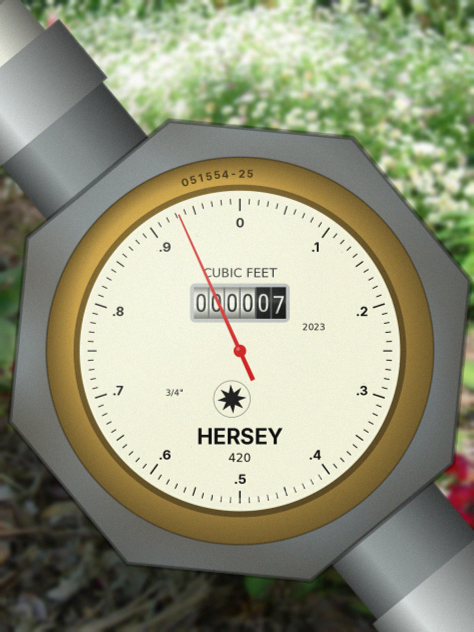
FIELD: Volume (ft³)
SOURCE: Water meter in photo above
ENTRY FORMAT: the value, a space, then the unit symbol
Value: 6.93 ft³
